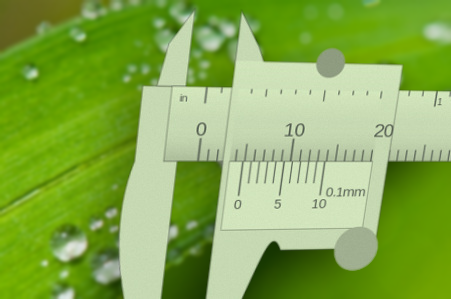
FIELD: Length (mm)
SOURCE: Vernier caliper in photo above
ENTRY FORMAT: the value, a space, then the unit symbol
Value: 4.8 mm
